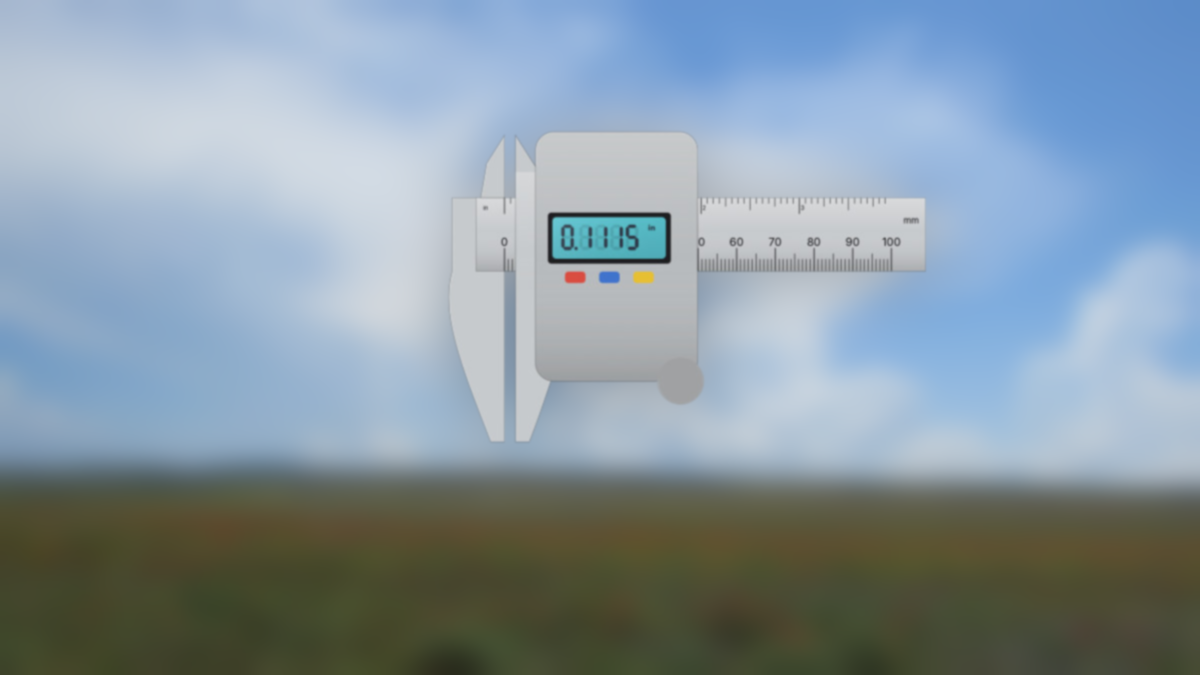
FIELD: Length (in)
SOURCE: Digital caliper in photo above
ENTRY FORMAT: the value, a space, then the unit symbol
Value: 0.1115 in
